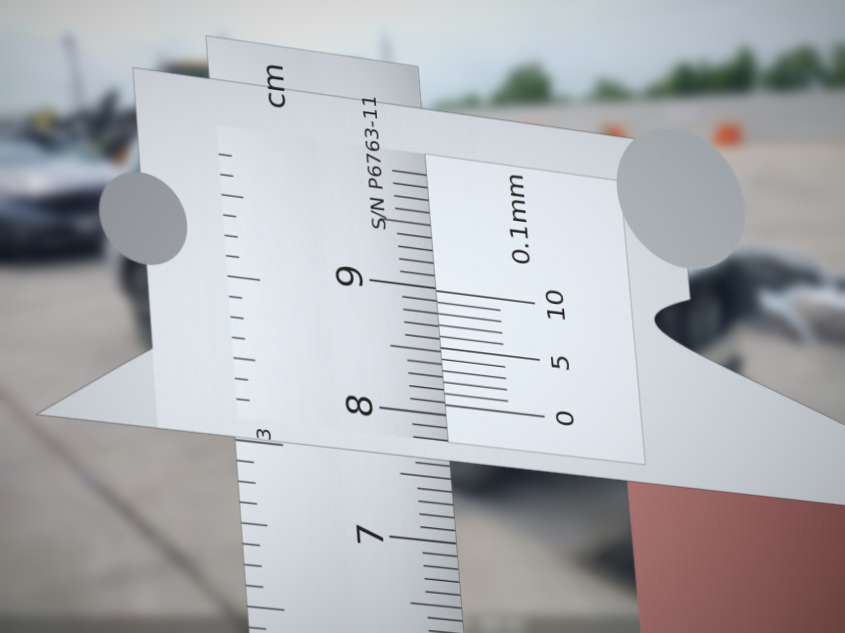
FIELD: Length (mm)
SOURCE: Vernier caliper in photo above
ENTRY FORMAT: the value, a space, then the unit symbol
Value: 80.8 mm
